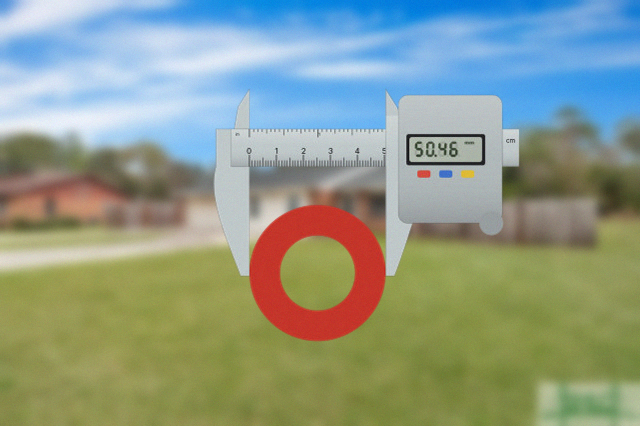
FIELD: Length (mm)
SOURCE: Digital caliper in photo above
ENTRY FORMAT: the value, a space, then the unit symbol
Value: 50.46 mm
